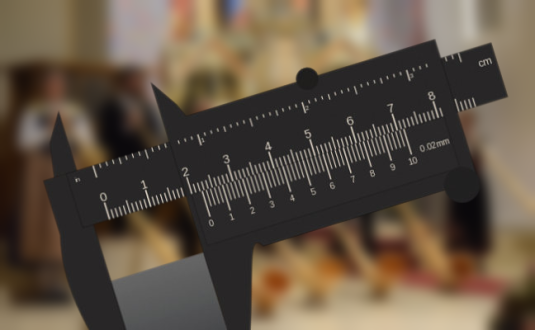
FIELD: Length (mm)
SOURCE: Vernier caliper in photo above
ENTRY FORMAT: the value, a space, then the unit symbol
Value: 22.5 mm
